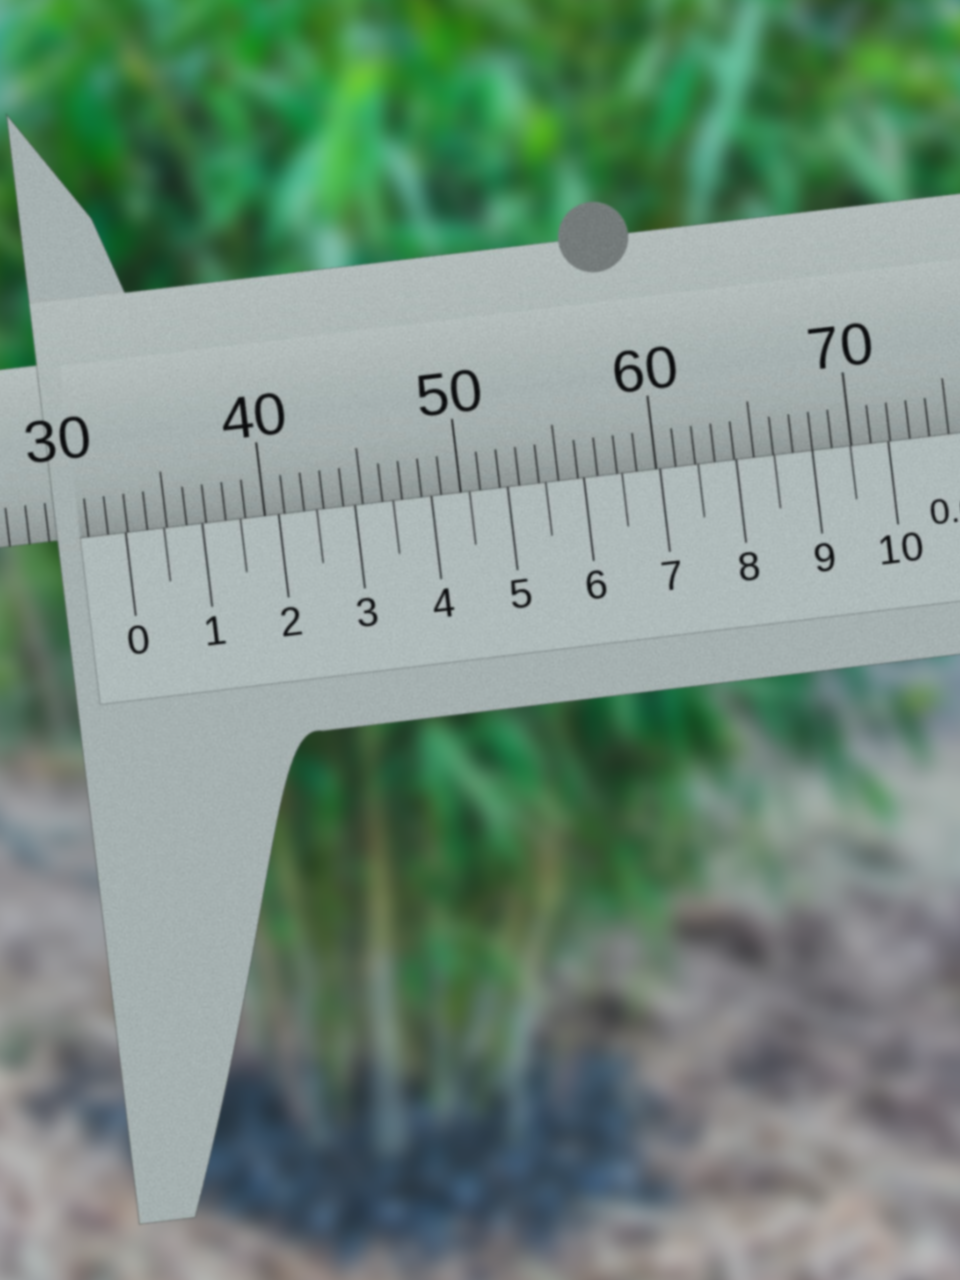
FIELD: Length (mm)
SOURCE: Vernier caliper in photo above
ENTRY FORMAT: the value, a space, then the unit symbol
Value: 32.9 mm
